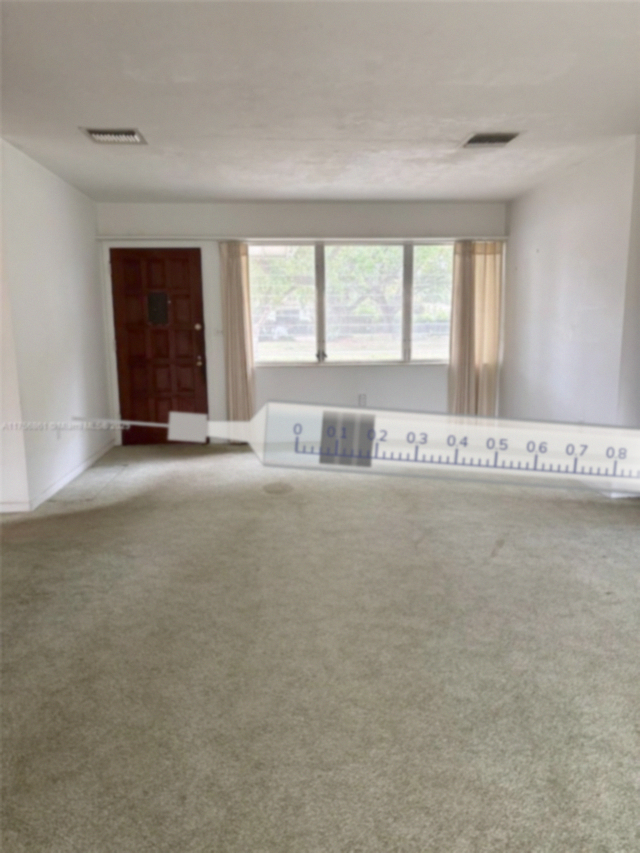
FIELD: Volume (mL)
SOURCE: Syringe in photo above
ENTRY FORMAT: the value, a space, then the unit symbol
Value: 0.06 mL
